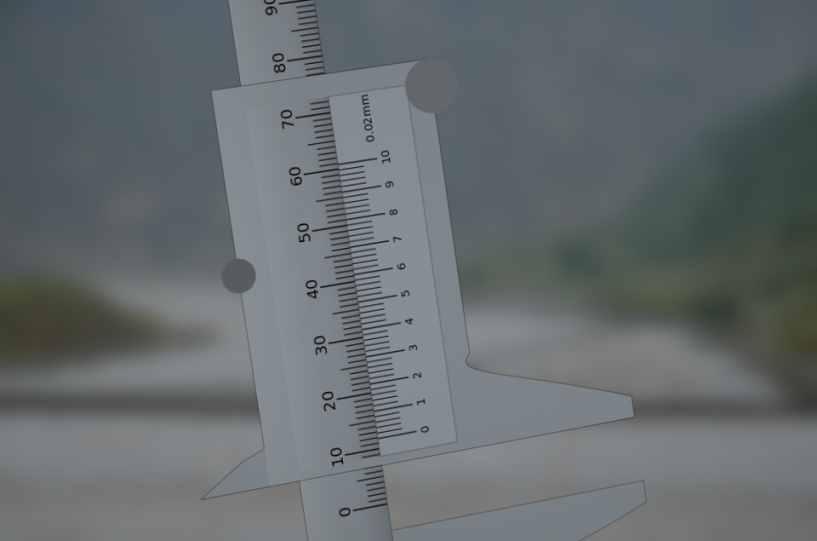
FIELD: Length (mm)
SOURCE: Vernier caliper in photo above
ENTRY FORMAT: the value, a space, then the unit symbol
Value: 11.8 mm
